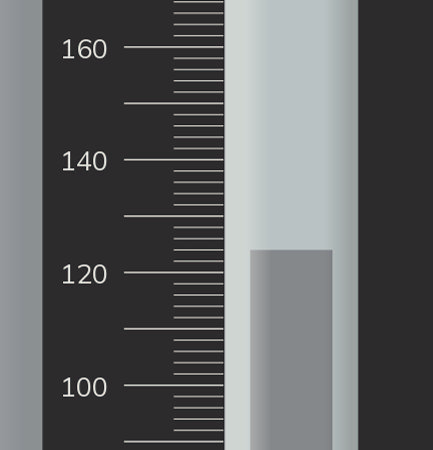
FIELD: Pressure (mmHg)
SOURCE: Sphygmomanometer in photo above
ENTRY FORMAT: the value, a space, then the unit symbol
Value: 124 mmHg
